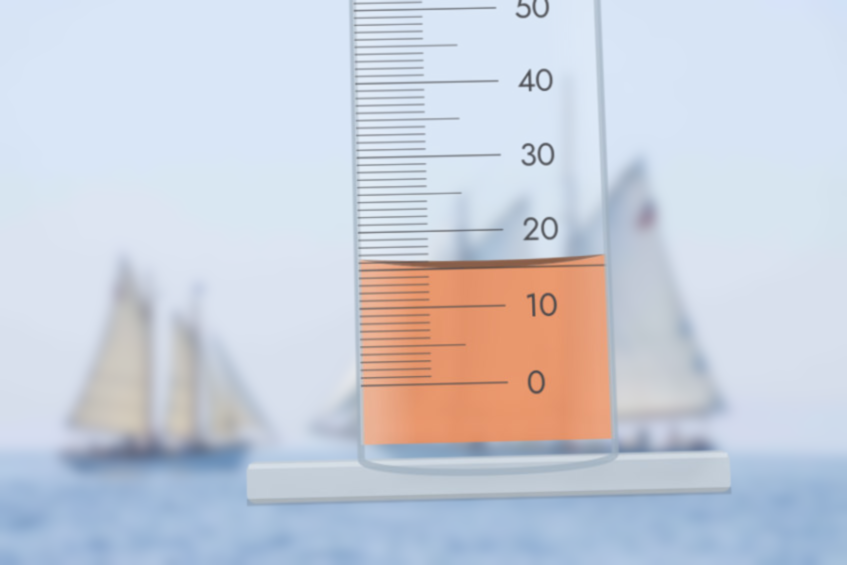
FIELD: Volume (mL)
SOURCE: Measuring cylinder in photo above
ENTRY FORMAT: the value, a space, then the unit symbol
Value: 15 mL
